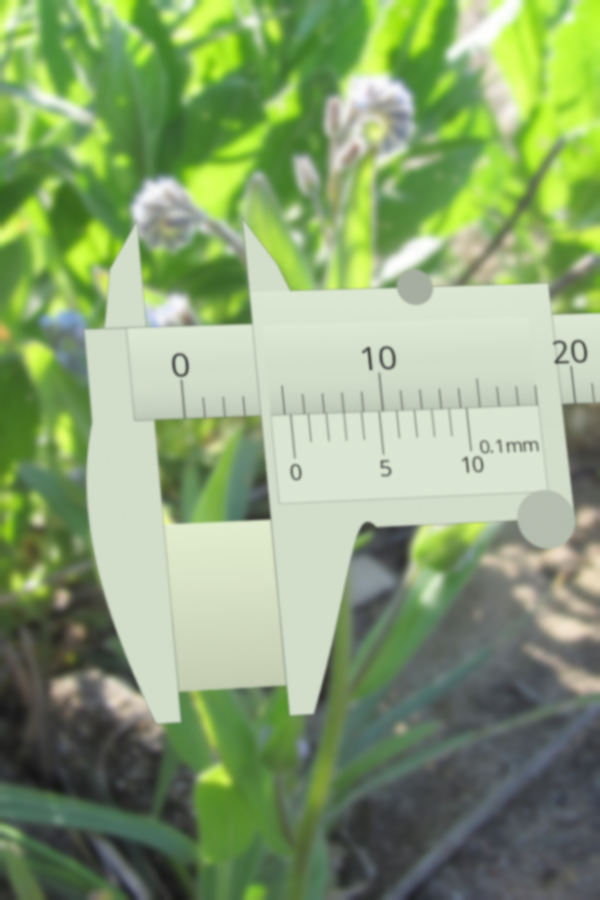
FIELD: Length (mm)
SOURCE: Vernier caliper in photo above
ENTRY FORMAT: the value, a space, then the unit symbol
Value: 5.3 mm
